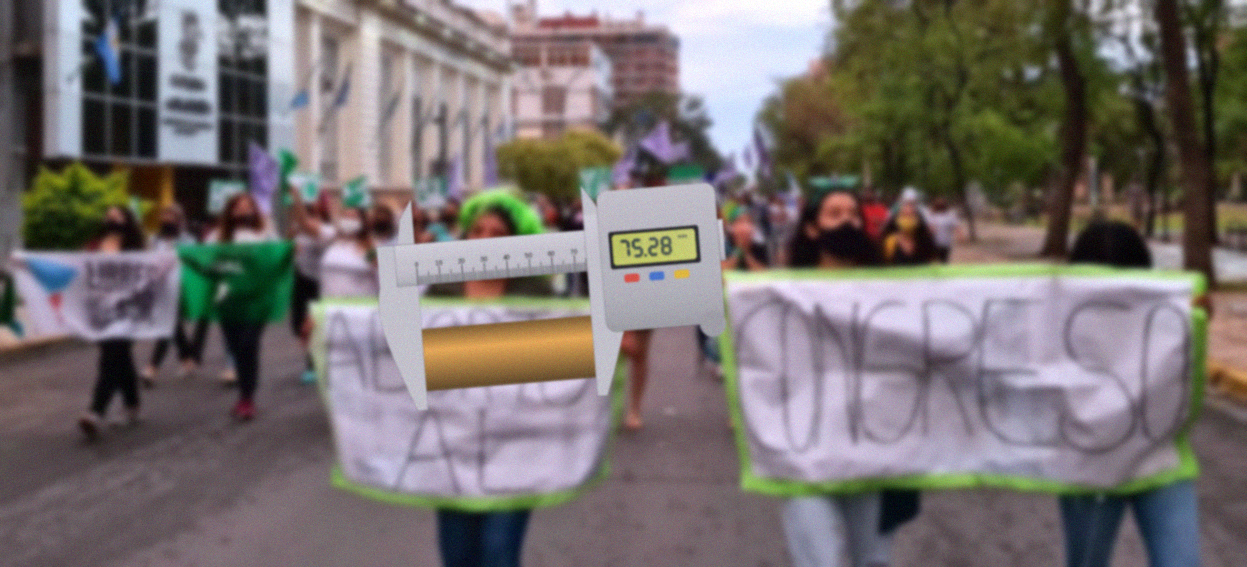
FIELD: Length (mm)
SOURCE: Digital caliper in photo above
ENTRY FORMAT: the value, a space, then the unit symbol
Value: 75.28 mm
